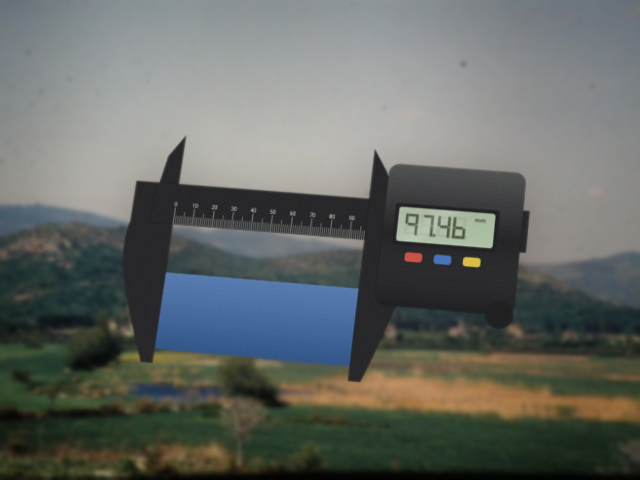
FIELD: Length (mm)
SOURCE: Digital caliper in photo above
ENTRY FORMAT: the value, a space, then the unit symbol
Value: 97.46 mm
